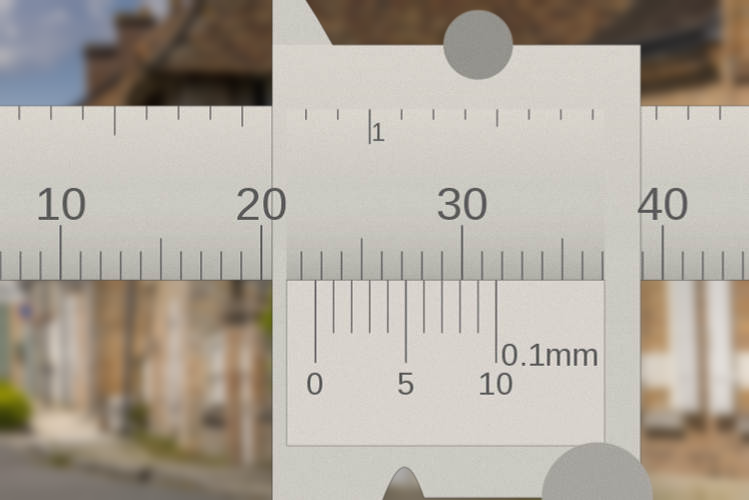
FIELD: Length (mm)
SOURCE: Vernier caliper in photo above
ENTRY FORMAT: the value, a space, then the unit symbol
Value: 22.7 mm
